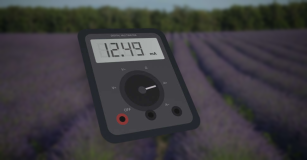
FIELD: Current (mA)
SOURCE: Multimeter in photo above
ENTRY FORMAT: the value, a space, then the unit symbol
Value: 12.49 mA
